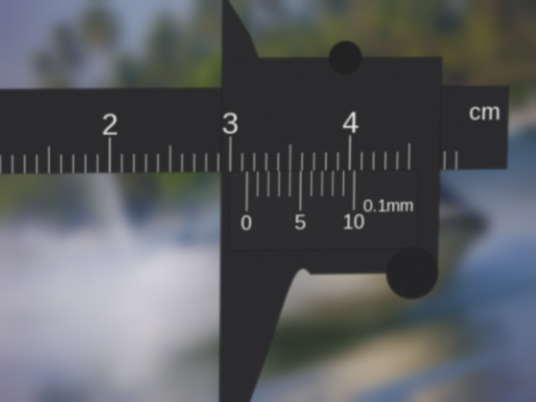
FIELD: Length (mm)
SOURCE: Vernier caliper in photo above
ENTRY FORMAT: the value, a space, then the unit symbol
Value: 31.4 mm
